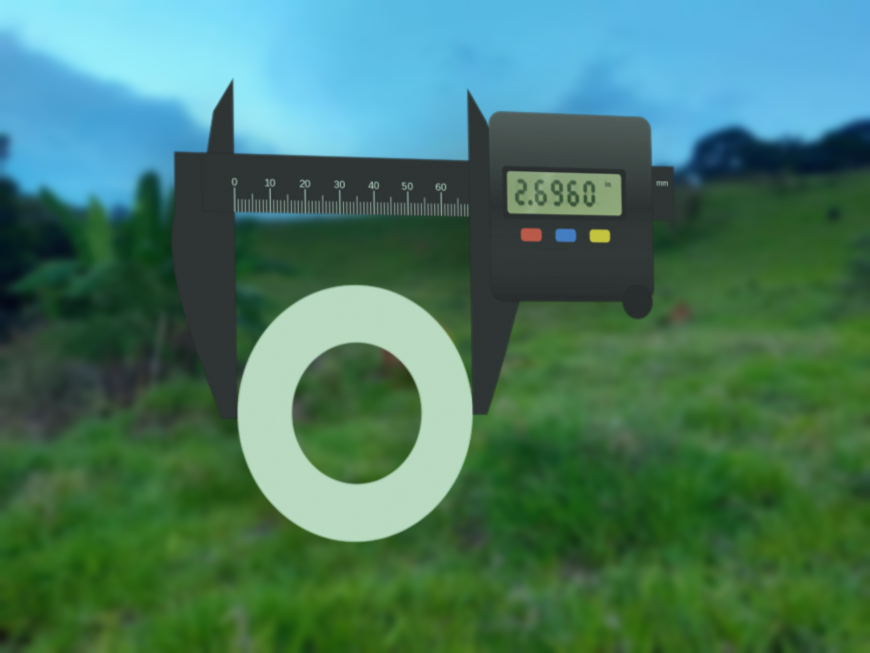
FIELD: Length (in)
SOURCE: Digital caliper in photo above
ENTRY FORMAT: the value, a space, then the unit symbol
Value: 2.6960 in
